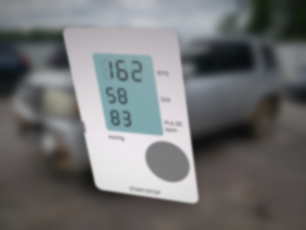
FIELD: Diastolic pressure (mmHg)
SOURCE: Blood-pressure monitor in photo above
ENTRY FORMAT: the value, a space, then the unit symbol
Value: 58 mmHg
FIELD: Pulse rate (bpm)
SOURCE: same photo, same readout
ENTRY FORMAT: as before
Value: 83 bpm
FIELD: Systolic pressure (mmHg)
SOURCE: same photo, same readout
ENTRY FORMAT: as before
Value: 162 mmHg
